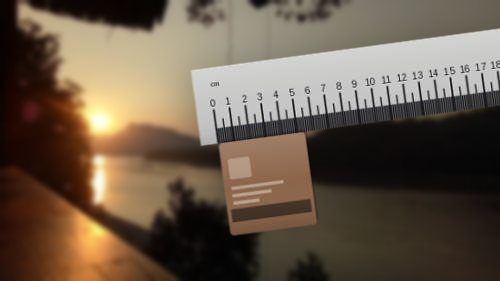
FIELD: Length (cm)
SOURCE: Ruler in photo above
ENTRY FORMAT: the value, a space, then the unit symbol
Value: 5.5 cm
